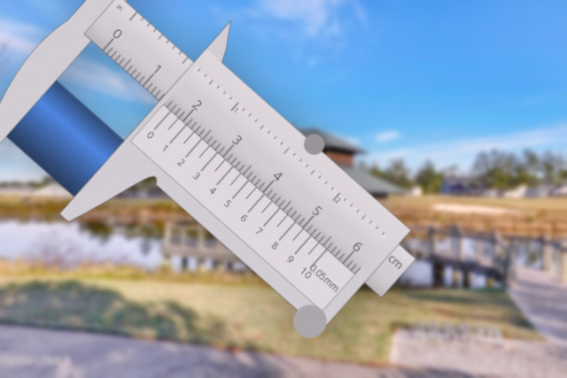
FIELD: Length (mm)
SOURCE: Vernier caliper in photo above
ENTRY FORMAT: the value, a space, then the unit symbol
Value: 17.0 mm
